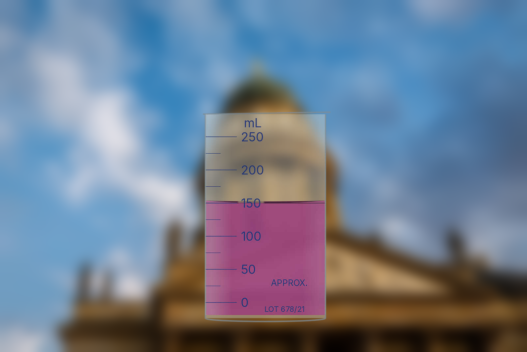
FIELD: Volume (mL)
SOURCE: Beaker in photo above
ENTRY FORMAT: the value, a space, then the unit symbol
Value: 150 mL
